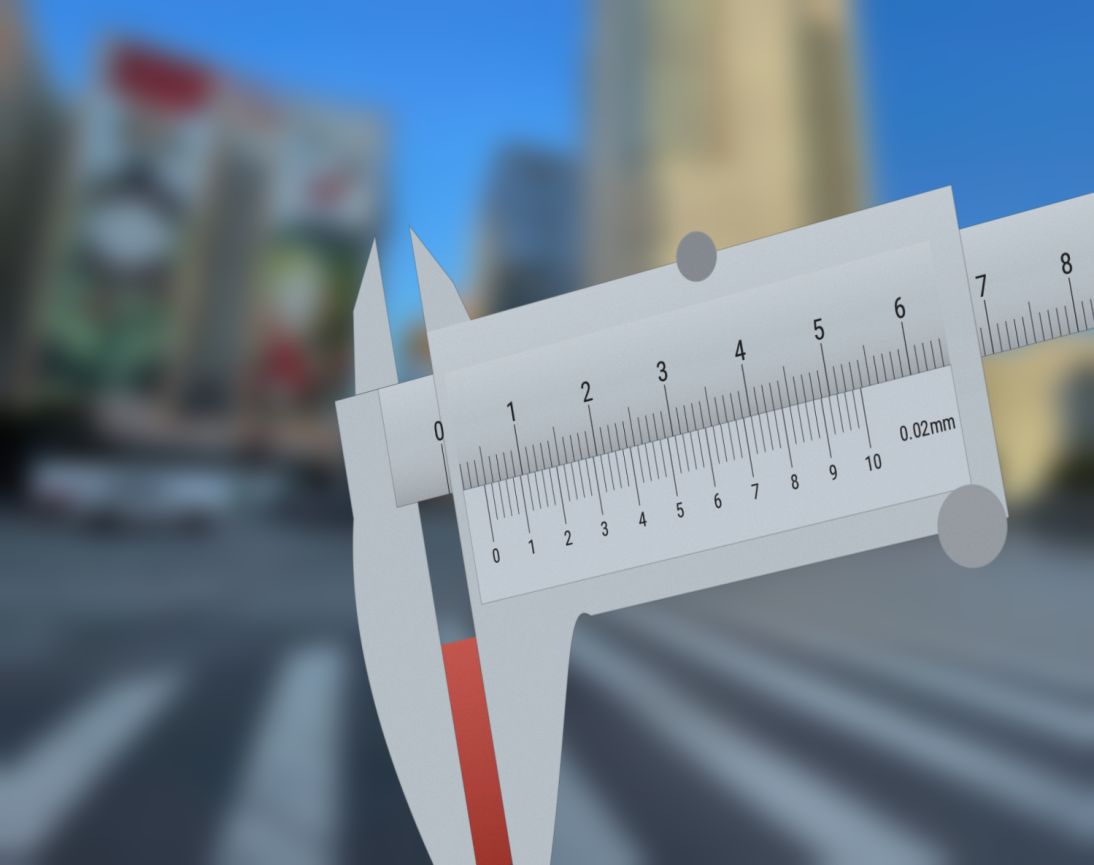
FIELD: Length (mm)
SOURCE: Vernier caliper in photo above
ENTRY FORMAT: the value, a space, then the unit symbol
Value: 4.8 mm
